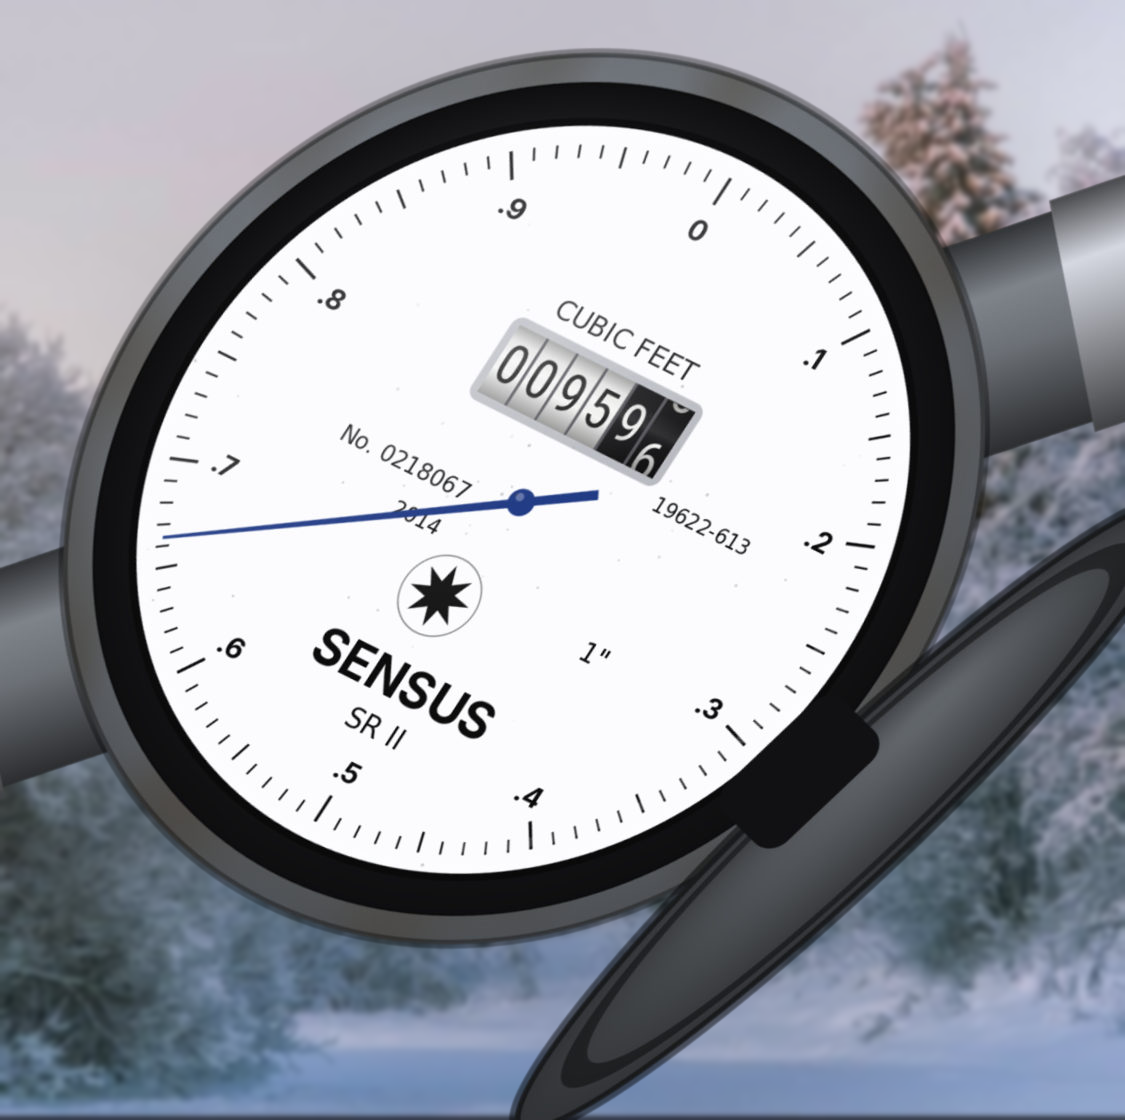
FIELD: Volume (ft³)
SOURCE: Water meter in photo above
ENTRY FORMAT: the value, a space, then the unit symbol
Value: 9595.66 ft³
